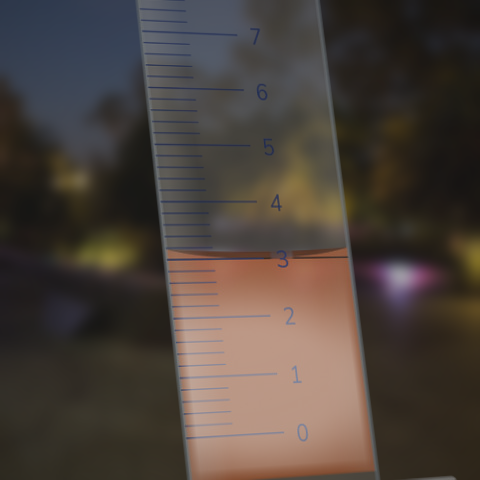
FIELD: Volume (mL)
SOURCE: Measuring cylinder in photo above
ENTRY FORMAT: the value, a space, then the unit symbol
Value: 3 mL
